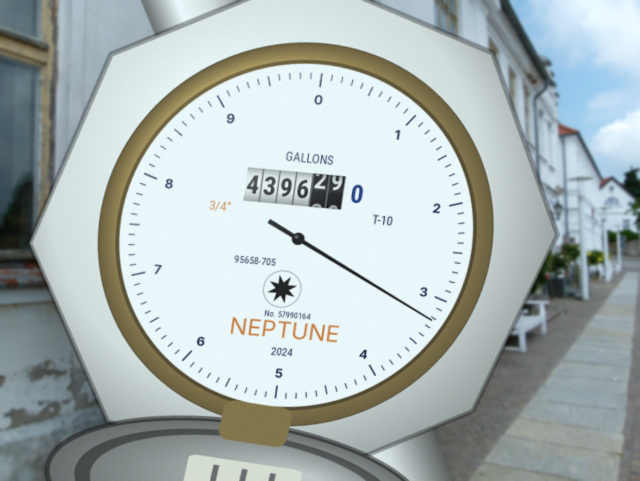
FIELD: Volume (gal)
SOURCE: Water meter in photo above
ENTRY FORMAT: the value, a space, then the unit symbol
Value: 4396293.2 gal
